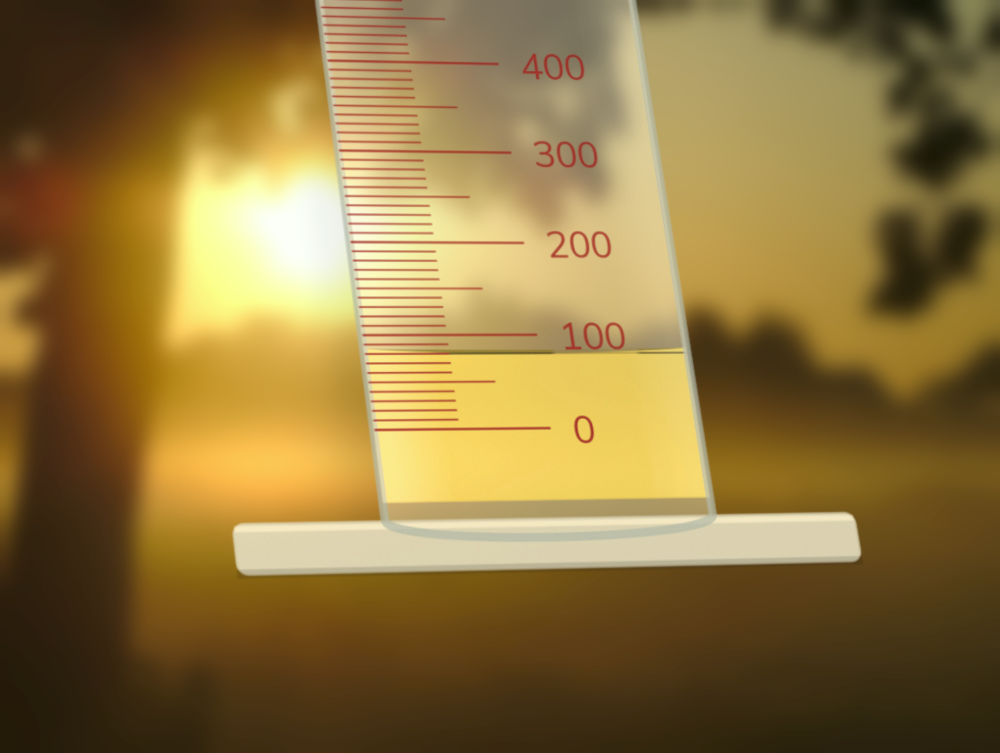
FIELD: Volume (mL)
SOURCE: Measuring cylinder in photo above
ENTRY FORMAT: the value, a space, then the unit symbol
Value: 80 mL
